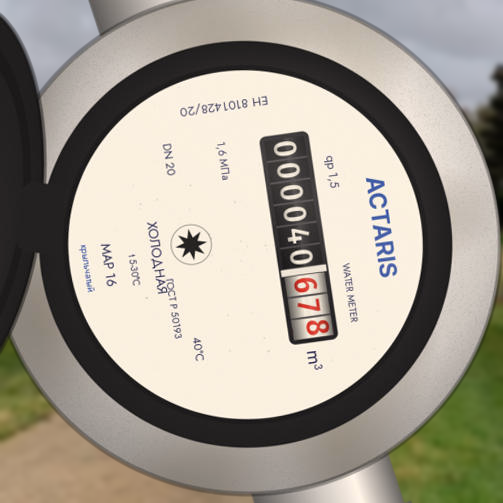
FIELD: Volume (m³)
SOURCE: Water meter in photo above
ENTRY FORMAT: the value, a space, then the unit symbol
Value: 40.678 m³
